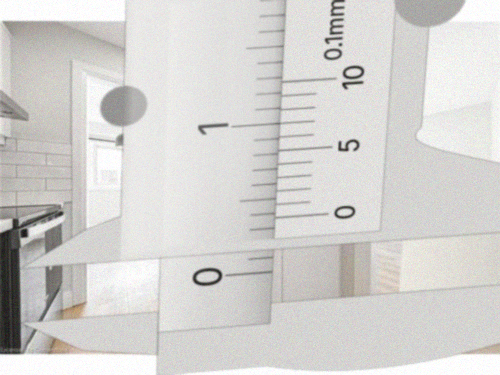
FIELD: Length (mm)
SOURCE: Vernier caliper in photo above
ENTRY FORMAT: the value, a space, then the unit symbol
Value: 3.7 mm
